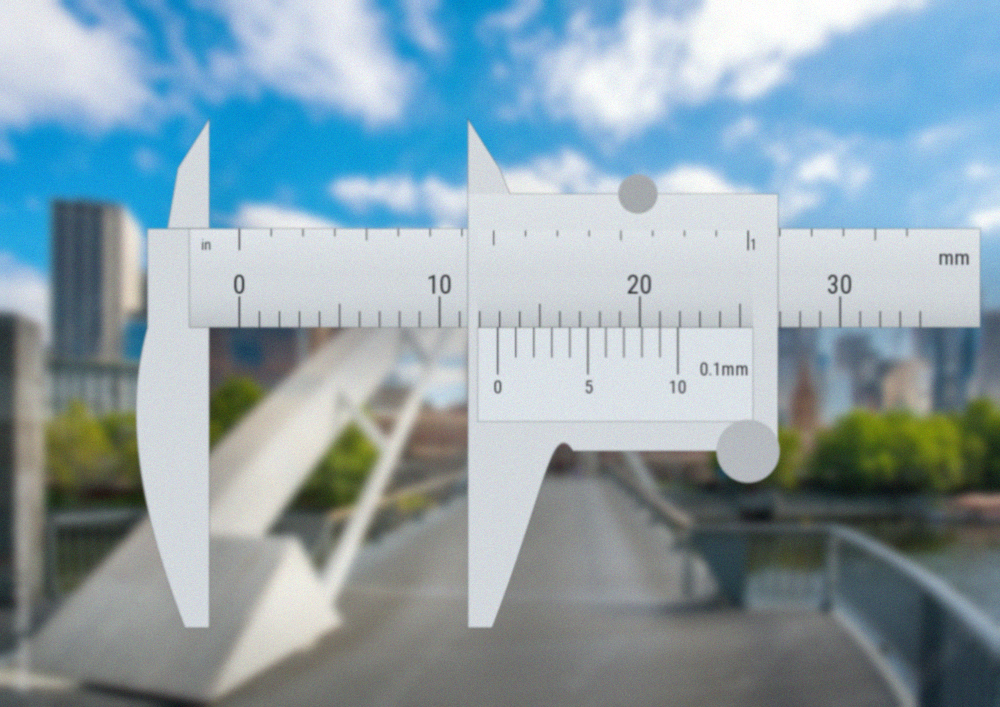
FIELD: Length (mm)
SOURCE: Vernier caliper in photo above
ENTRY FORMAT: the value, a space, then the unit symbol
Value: 12.9 mm
